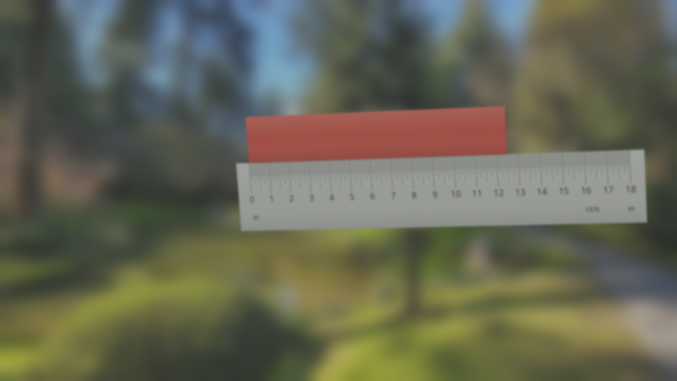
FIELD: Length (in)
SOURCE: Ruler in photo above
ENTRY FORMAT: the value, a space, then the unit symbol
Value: 12.5 in
